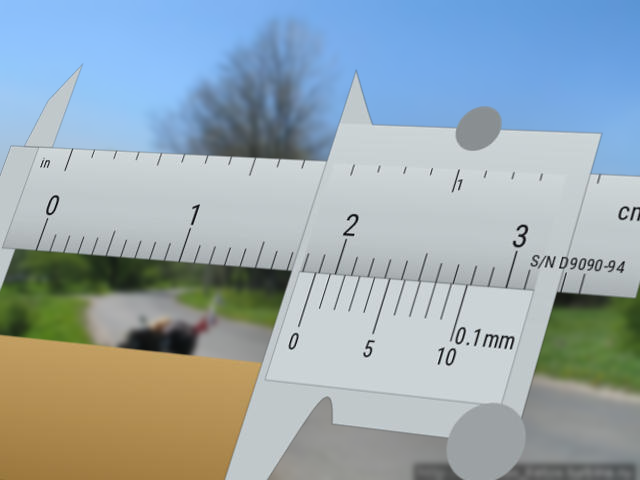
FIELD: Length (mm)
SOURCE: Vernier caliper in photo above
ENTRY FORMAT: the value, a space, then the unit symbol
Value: 18.8 mm
